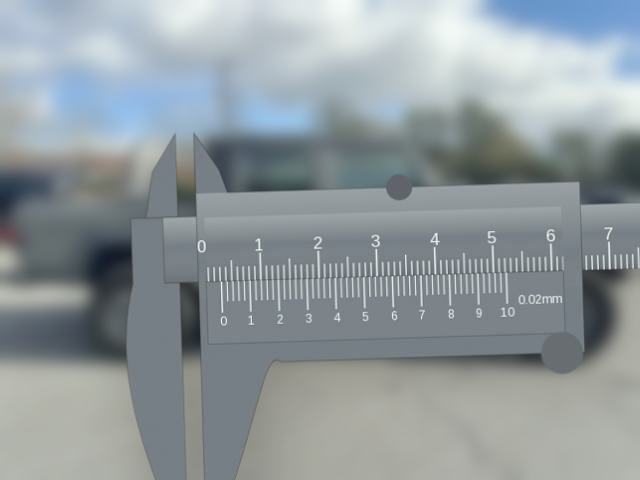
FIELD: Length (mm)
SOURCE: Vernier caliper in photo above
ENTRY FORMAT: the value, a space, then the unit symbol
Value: 3.2 mm
